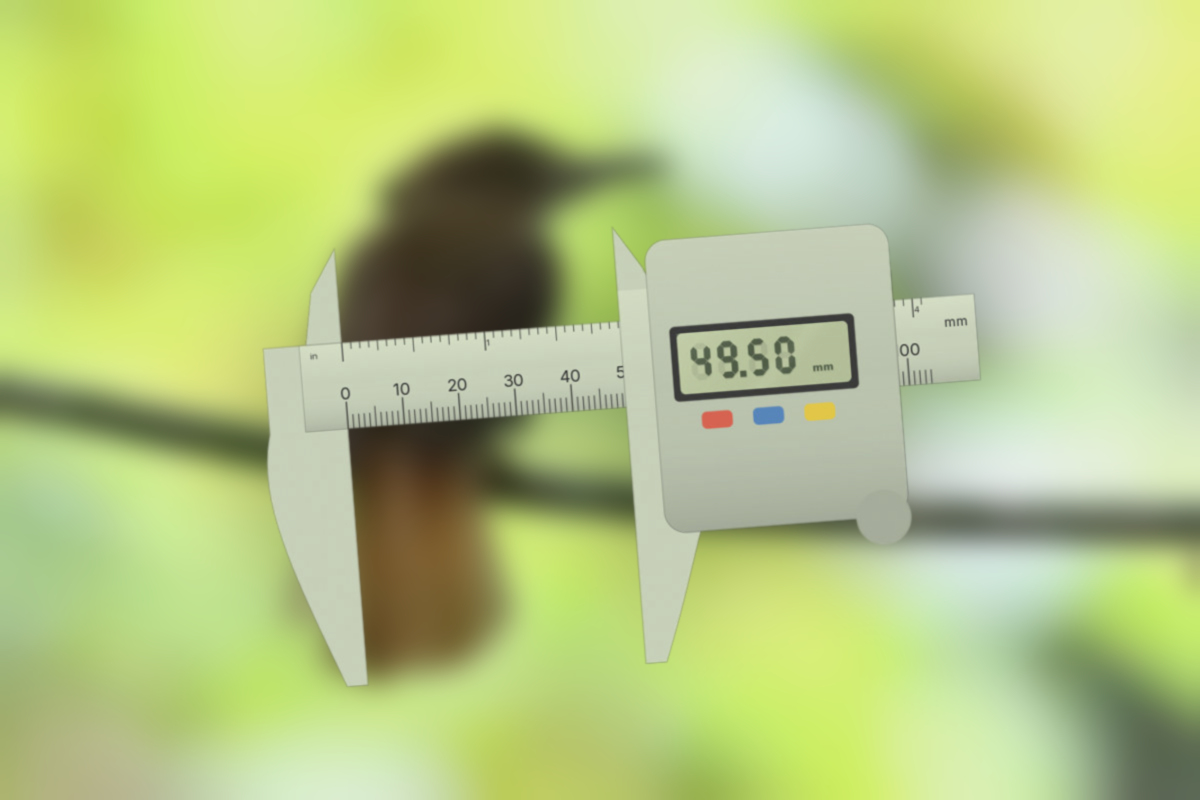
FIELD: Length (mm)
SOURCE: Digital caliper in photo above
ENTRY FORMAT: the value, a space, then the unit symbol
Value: 49.50 mm
